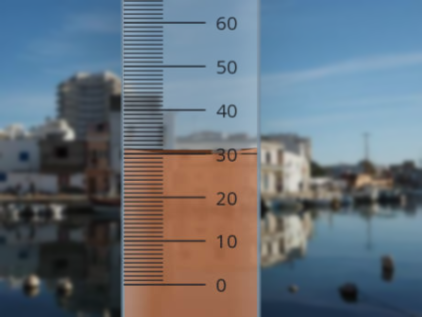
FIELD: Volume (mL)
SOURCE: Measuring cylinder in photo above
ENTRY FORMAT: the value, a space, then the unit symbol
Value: 30 mL
